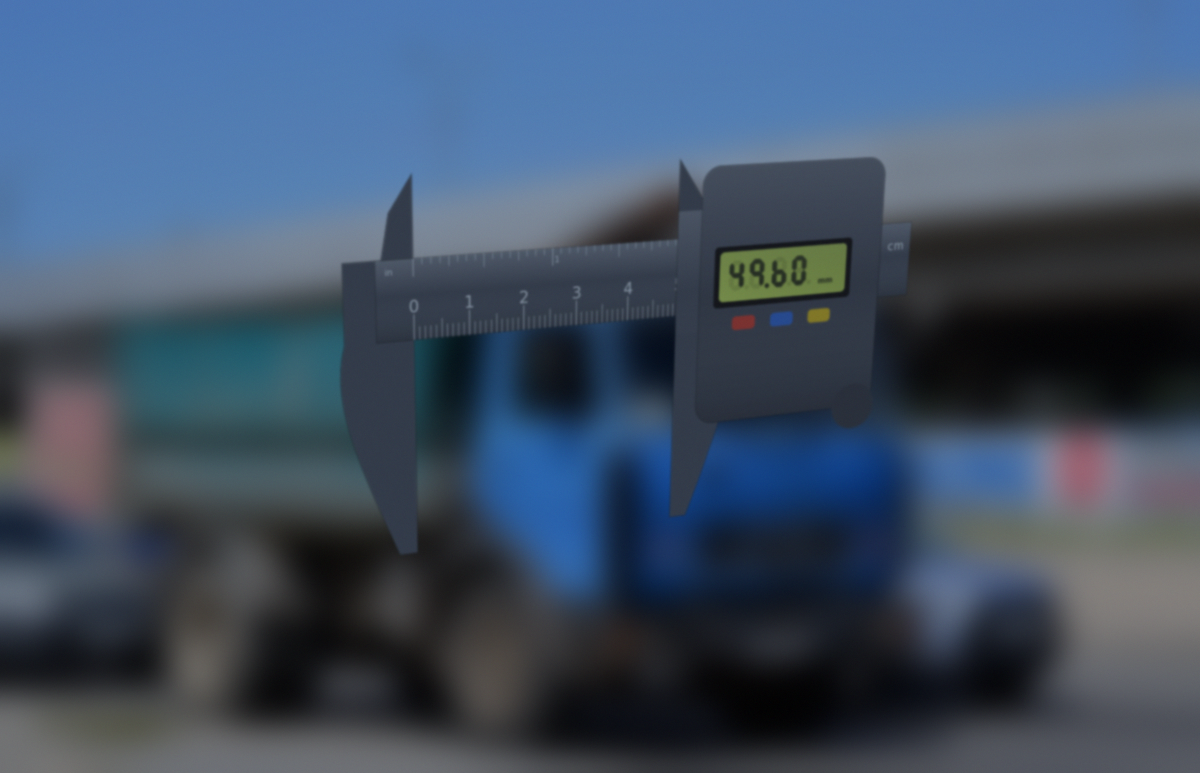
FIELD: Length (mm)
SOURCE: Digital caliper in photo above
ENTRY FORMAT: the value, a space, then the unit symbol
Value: 49.60 mm
